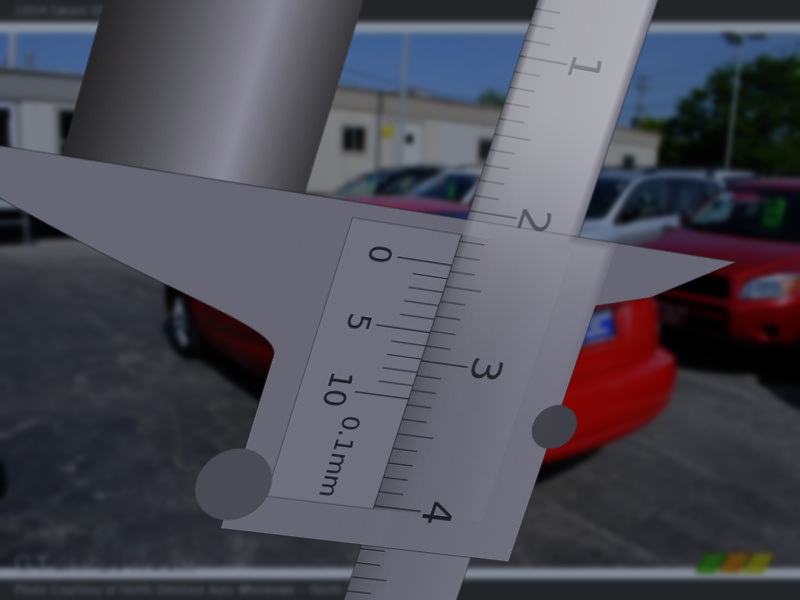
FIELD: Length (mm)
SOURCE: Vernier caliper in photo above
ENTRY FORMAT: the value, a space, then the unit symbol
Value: 23.6 mm
